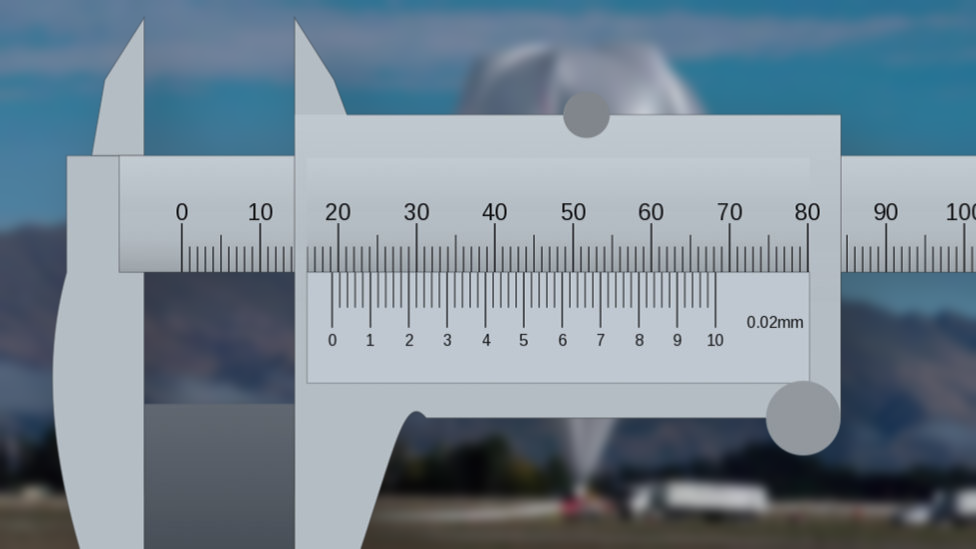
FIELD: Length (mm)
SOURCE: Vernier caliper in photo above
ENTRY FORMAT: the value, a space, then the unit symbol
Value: 19.2 mm
